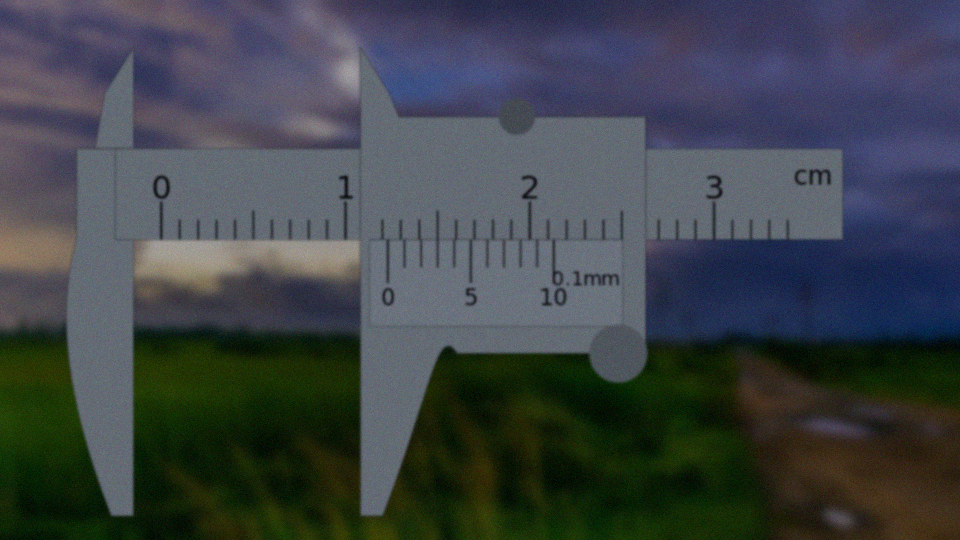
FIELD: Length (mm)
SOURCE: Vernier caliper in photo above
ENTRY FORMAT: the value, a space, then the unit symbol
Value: 12.3 mm
